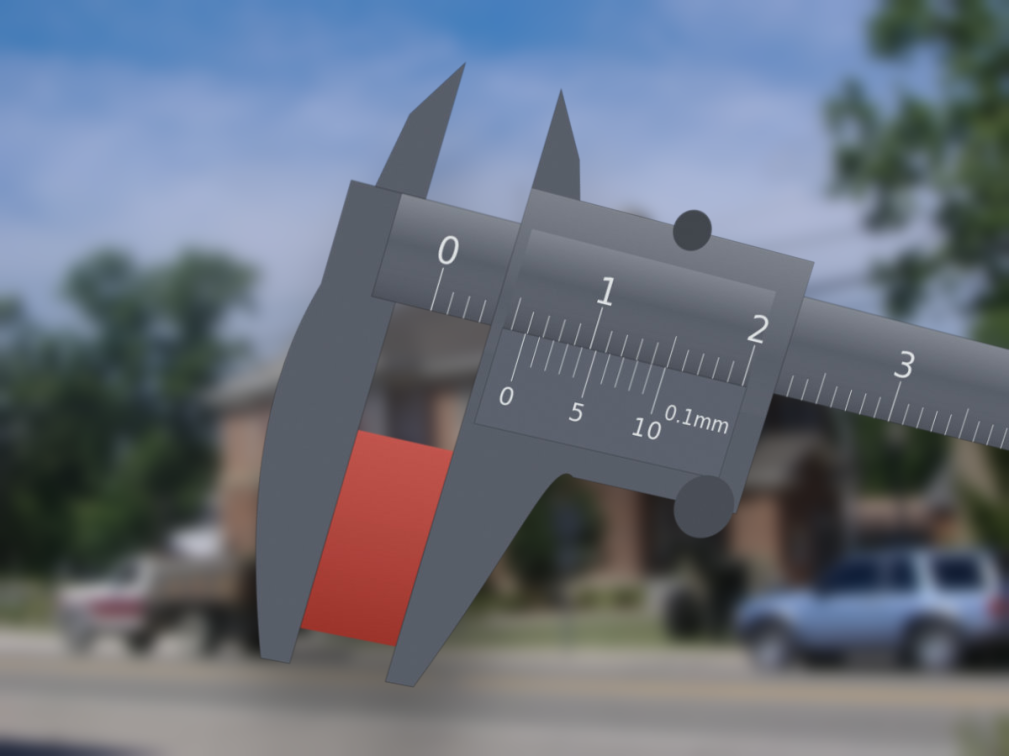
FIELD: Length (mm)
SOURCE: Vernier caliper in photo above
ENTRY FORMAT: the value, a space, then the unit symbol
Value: 5.9 mm
